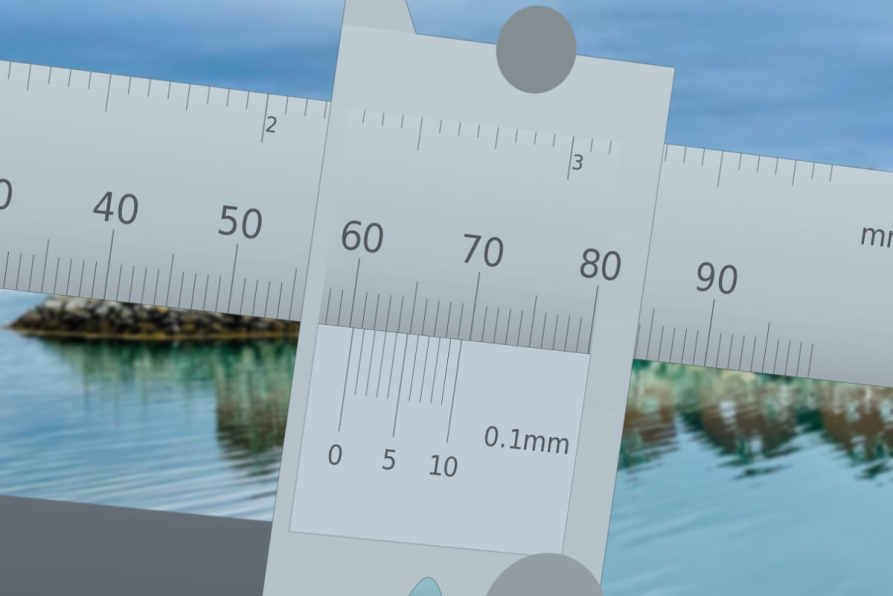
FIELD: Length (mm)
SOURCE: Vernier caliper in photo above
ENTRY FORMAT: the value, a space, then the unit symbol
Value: 60.3 mm
